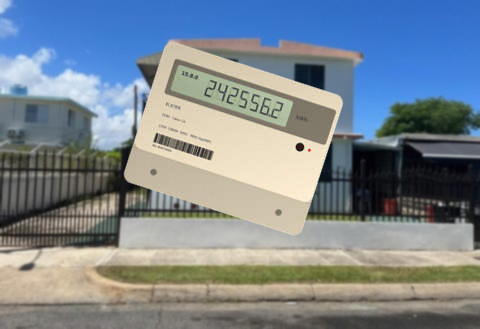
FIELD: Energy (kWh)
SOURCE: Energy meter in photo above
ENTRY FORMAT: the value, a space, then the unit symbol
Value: 242556.2 kWh
